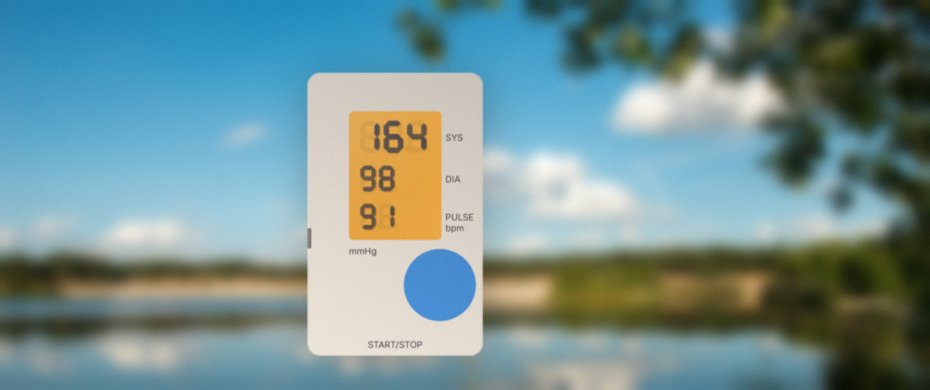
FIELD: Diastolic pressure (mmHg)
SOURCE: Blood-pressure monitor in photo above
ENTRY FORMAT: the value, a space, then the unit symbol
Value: 98 mmHg
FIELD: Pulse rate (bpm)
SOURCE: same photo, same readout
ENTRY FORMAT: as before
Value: 91 bpm
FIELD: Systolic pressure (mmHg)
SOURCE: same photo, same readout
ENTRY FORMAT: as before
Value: 164 mmHg
